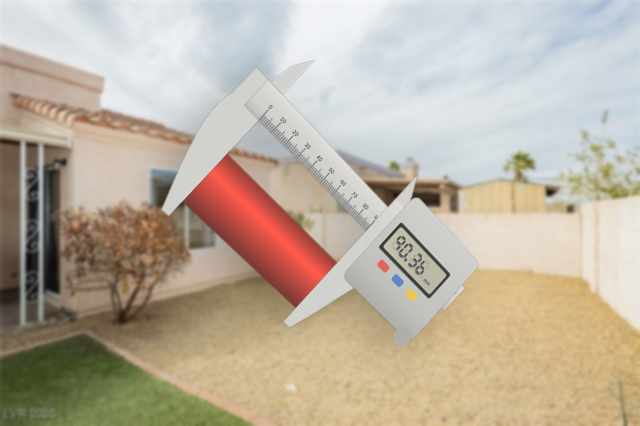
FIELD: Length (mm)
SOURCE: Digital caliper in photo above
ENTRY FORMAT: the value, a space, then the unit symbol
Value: 90.36 mm
